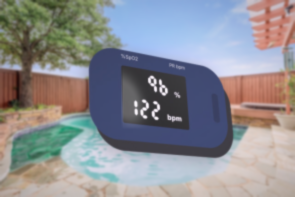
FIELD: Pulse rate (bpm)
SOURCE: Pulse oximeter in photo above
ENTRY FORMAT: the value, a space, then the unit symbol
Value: 122 bpm
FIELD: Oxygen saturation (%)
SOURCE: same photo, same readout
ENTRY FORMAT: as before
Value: 96 %
